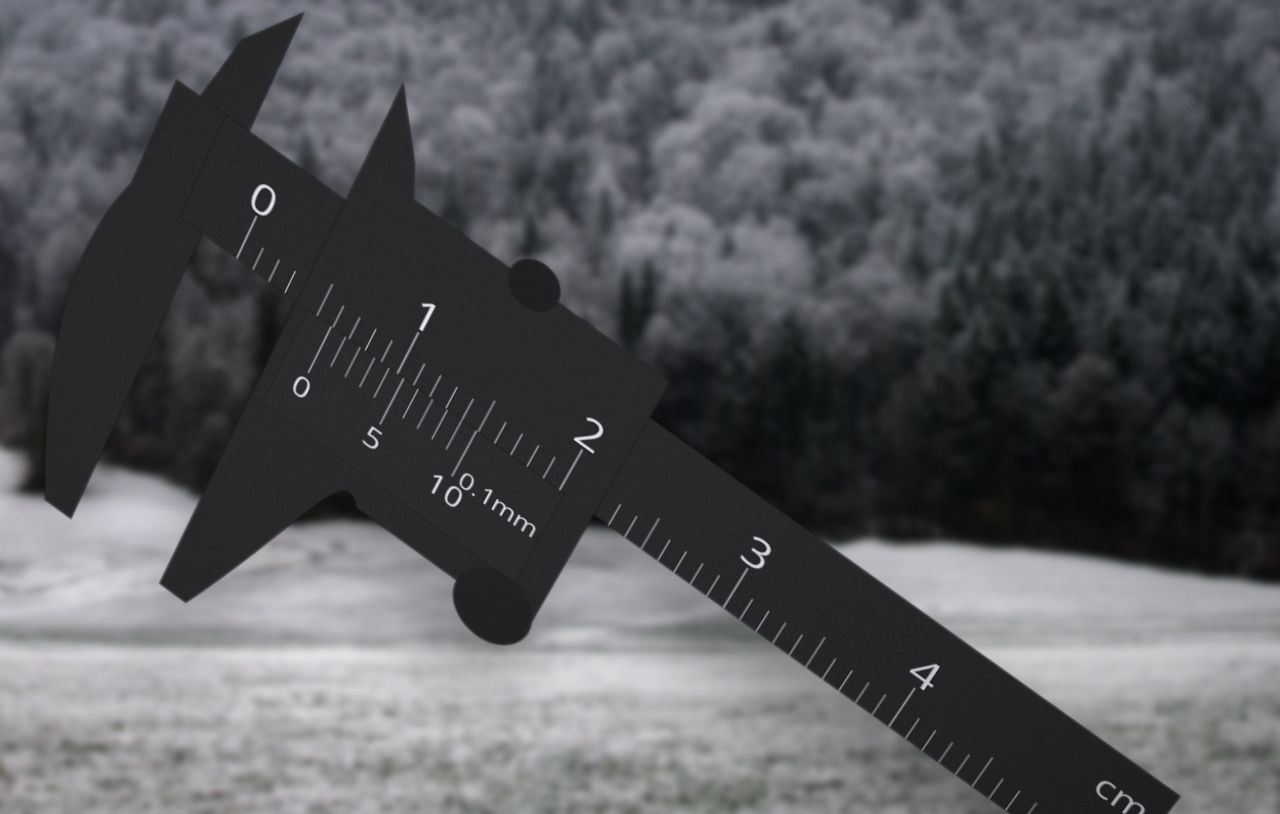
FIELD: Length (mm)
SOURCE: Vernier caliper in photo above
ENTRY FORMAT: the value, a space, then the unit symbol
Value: 5.9 mm
